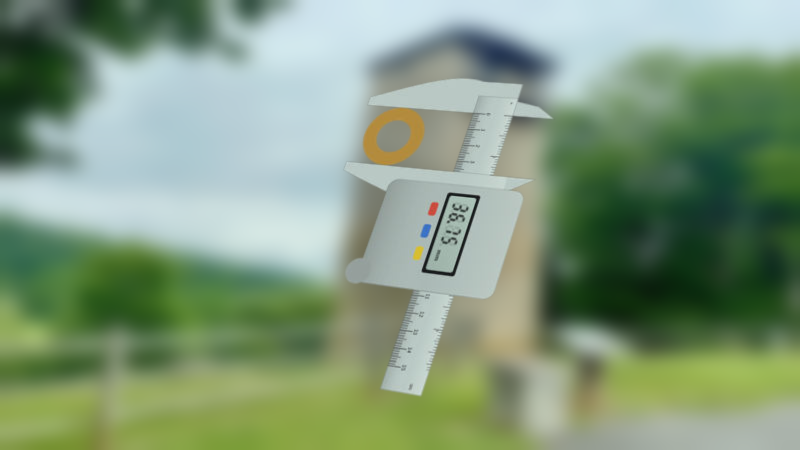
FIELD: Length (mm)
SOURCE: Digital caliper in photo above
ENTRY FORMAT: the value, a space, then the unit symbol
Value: 36.75 mm
